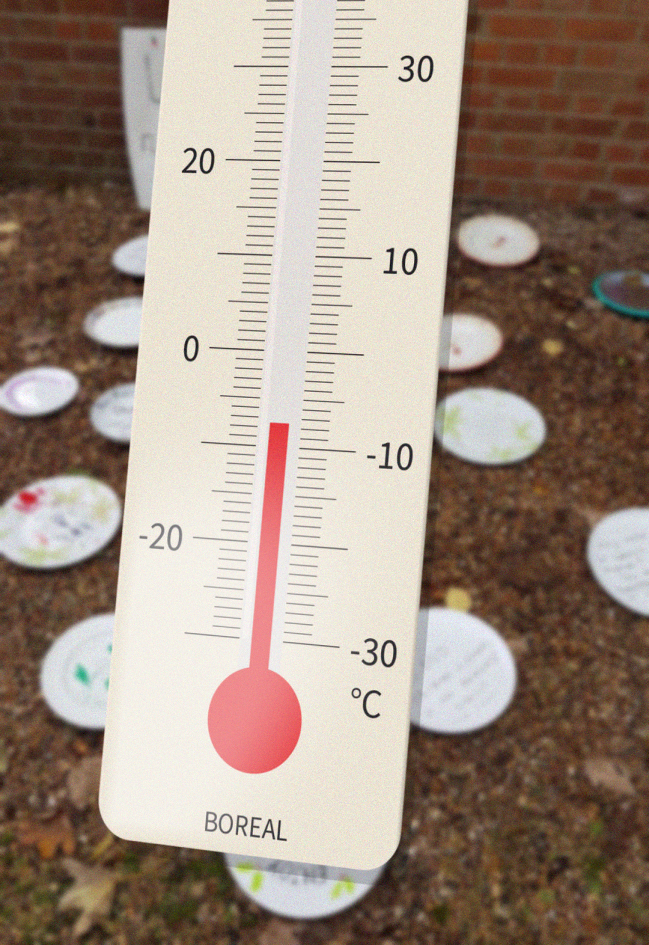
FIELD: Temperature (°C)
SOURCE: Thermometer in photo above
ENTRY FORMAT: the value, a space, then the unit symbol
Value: -7.5 °C
